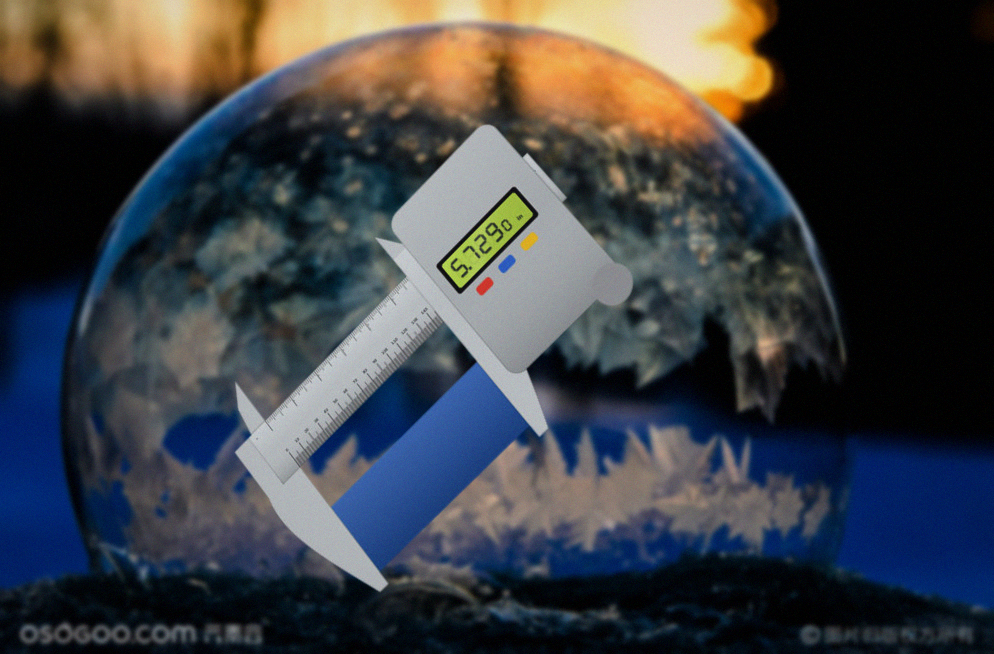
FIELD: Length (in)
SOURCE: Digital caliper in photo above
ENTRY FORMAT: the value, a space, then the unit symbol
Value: 5.7290 in
